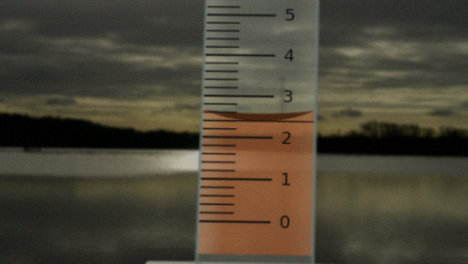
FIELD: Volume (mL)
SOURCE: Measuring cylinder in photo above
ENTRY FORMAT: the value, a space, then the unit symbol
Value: 2.4 mL
